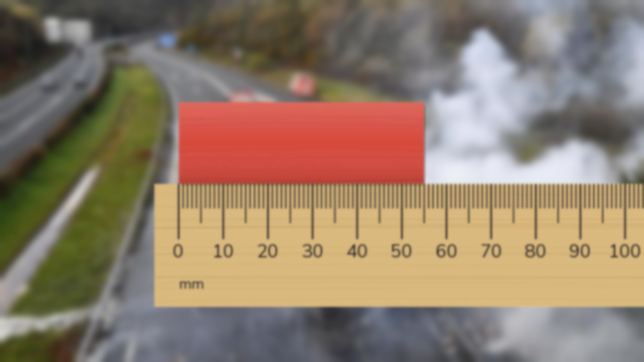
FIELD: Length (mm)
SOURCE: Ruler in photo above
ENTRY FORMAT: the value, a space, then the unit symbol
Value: 55 mm
